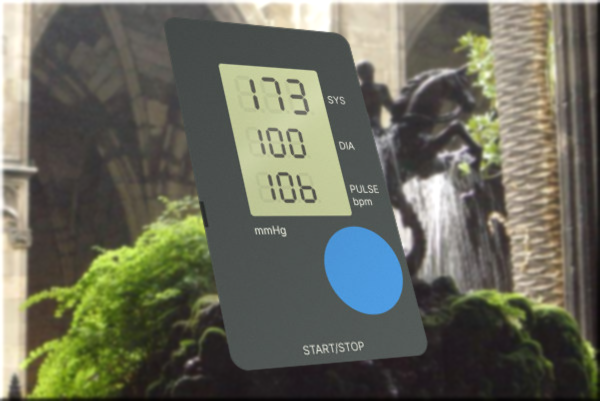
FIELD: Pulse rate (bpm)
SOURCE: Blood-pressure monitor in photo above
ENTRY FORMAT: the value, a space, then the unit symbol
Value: 106 bpm
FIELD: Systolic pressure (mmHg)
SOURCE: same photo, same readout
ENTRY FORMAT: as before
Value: 173 mmHg
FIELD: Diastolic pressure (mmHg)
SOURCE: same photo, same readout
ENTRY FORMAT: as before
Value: 100 mmHg
